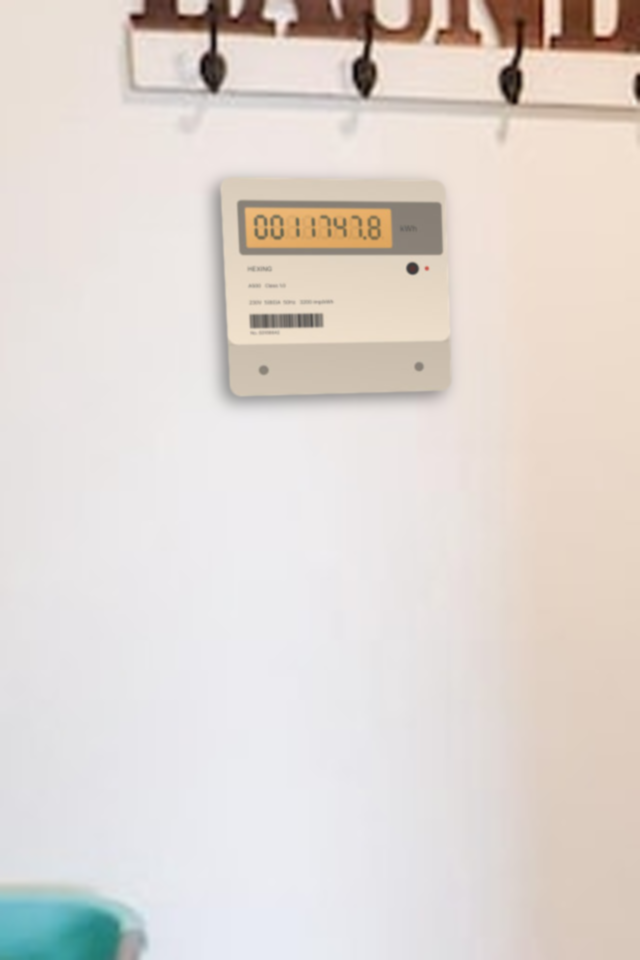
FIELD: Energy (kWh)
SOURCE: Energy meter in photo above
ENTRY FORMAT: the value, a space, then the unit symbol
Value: 11747.8 kWh
